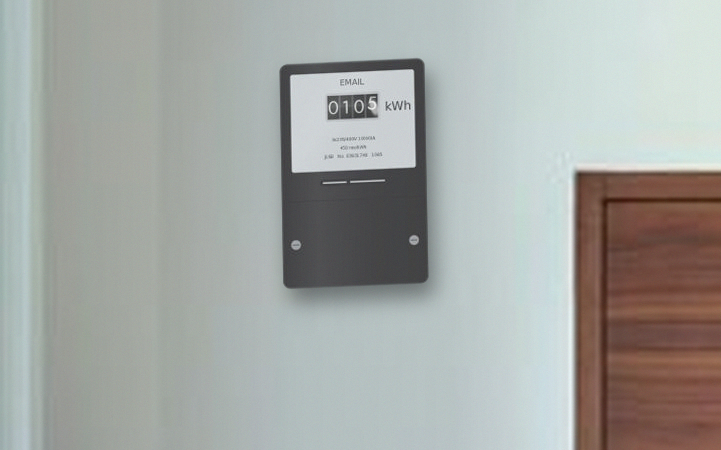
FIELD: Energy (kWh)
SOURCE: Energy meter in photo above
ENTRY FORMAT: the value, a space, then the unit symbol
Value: 105 kWh
